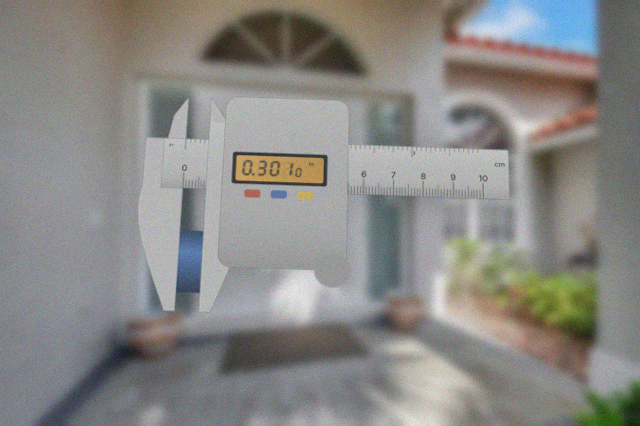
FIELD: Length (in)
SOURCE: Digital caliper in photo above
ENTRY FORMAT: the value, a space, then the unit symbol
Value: 0.3010 in
